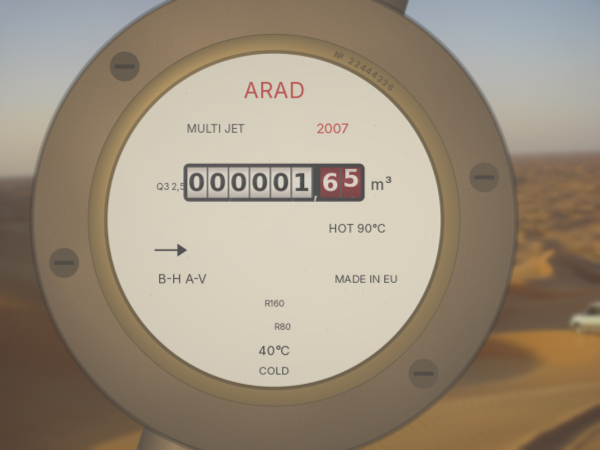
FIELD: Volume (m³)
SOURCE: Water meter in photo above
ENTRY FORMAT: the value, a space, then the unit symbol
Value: 1.65 m³
